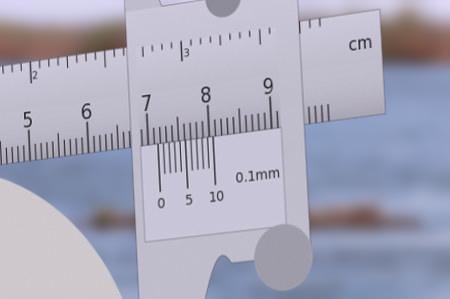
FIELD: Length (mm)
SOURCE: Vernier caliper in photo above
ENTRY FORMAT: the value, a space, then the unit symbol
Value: 71.6 mm
